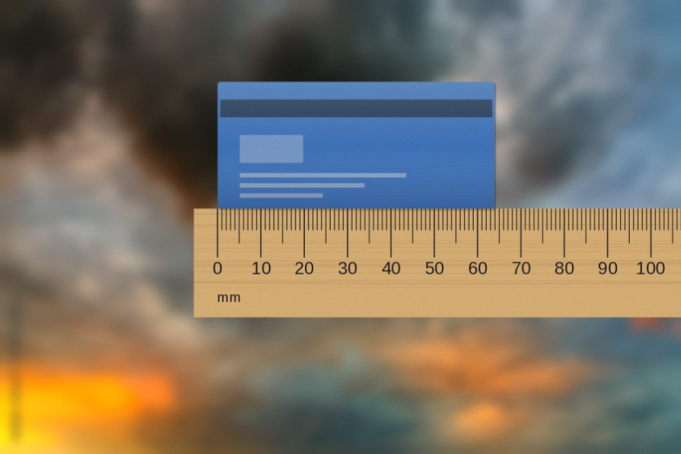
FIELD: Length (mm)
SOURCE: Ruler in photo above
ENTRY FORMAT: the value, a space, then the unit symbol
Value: 64 mm
